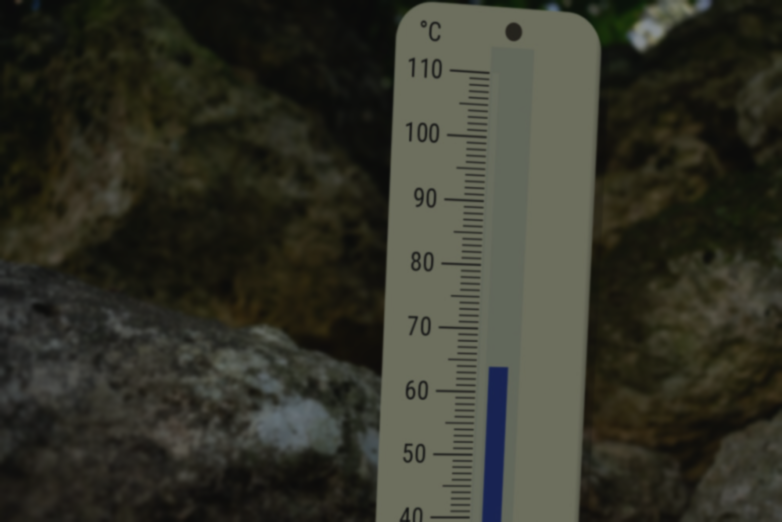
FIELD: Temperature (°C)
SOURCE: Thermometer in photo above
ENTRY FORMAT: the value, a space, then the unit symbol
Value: 64 °C
